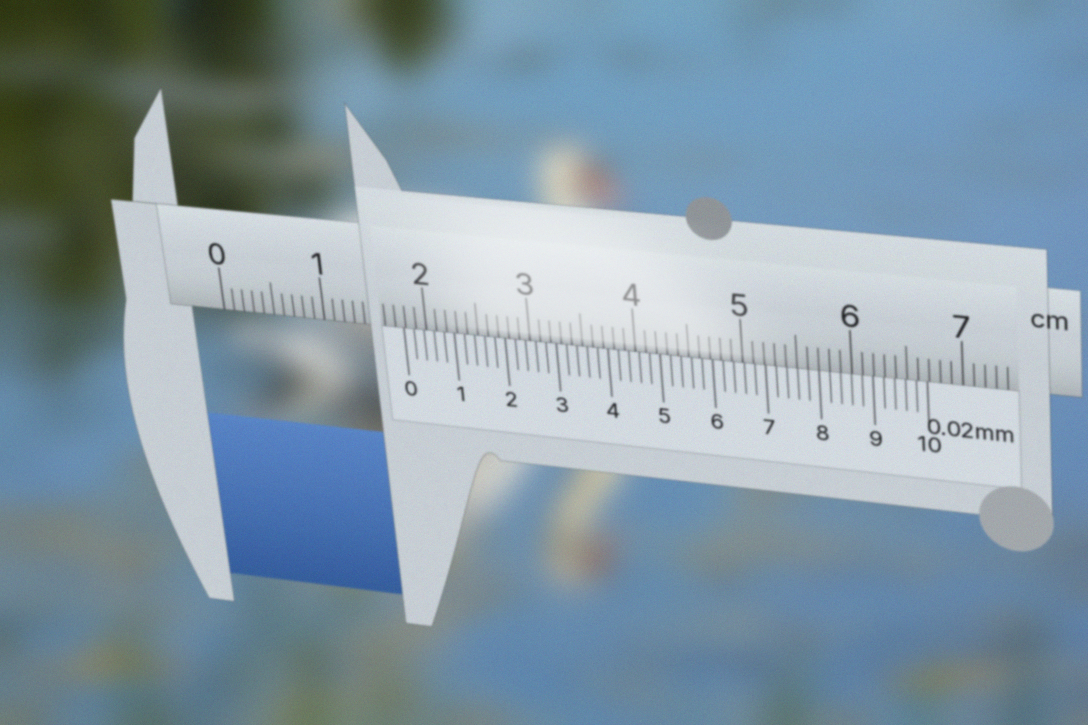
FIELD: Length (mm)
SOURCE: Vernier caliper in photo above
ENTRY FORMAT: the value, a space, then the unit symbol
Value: 17.8 mm
